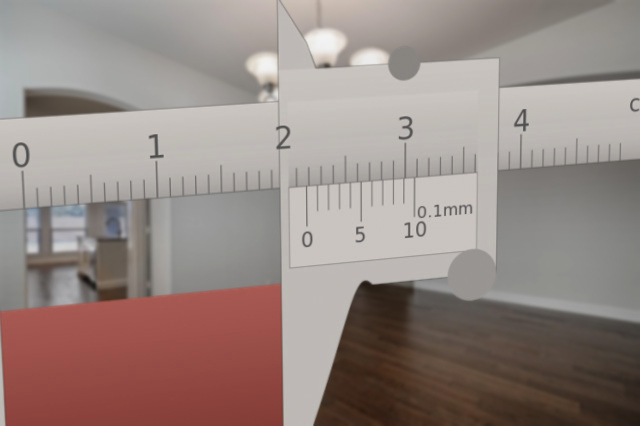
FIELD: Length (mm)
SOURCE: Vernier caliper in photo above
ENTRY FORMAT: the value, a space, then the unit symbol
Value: 21.8 mm
